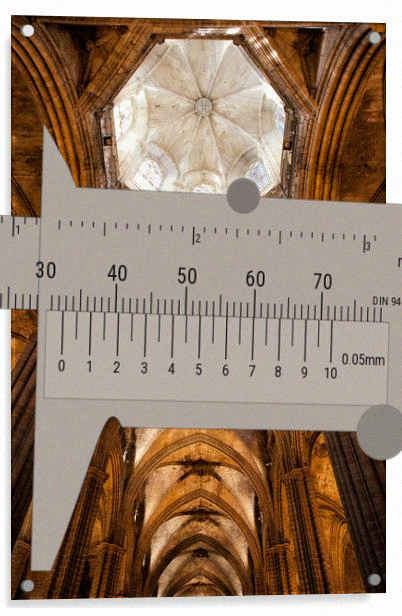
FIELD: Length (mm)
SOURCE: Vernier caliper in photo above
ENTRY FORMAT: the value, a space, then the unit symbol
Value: 32.6 mm
